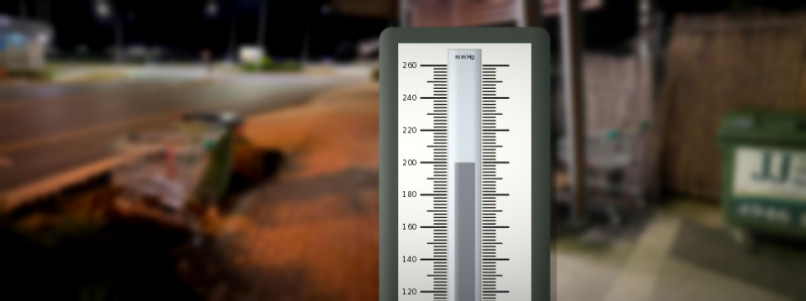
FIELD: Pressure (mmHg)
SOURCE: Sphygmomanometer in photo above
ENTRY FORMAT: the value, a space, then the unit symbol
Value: 200 mmHg
